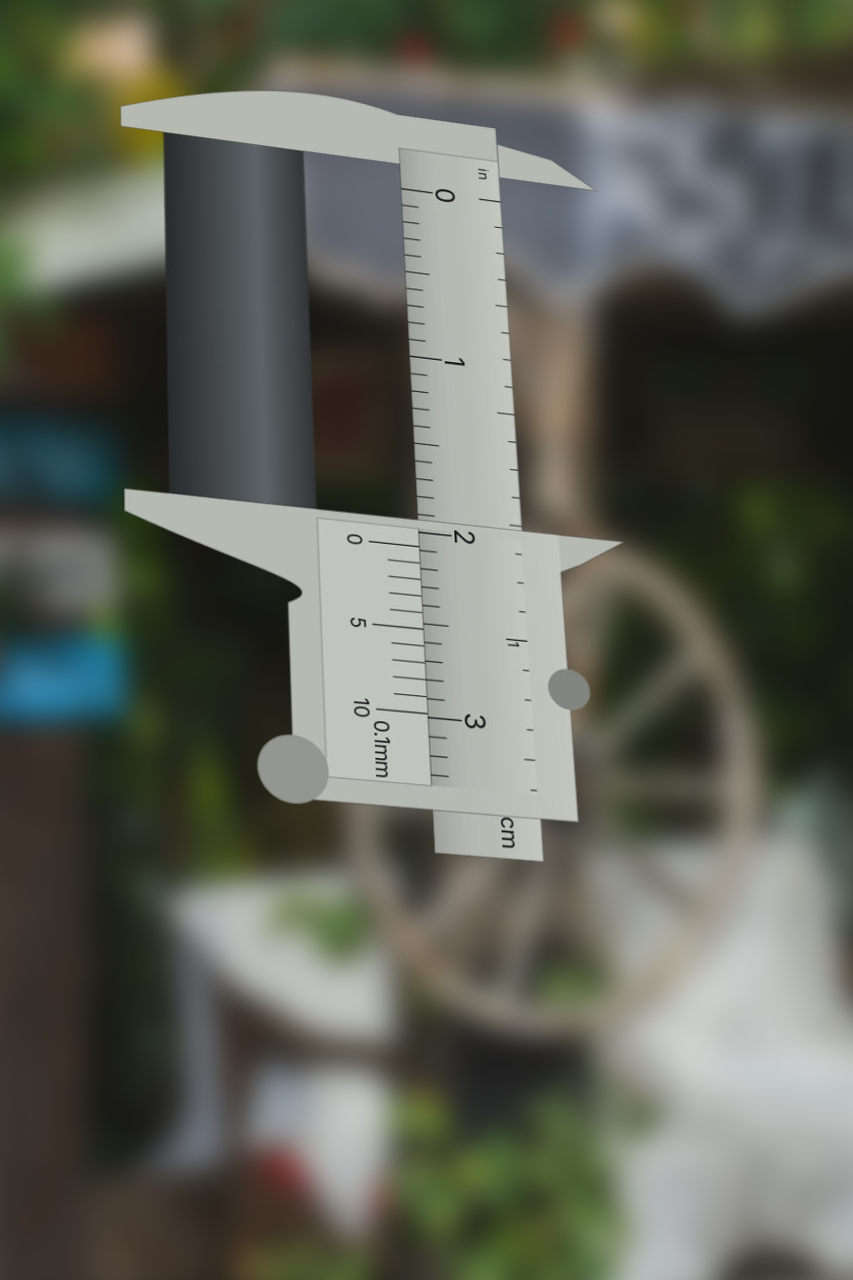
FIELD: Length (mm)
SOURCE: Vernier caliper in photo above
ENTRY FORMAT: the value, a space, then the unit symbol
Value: 20.8 mm
